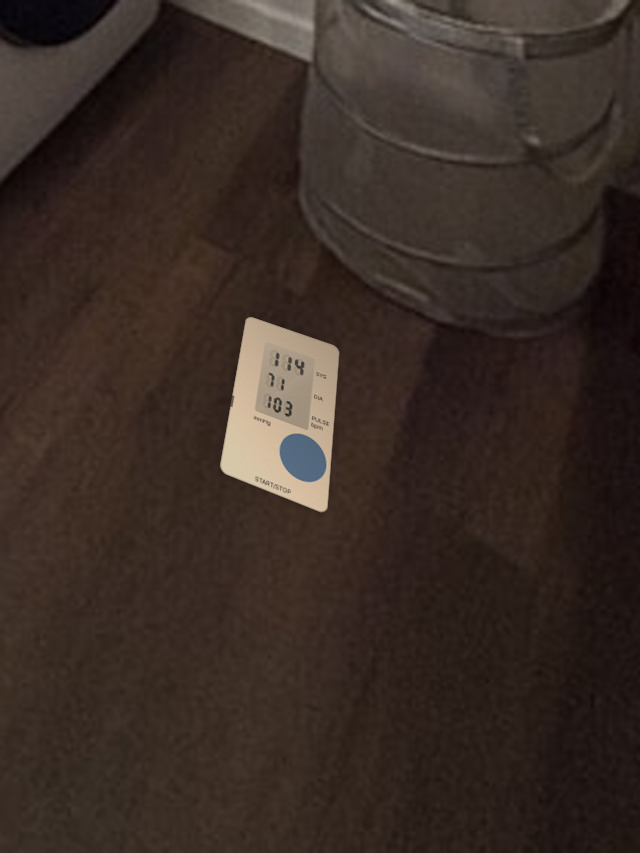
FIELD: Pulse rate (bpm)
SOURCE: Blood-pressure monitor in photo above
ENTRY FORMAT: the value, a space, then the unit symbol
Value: 103 bpm
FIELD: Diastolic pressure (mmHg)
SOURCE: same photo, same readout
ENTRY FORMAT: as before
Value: 71 mmHg
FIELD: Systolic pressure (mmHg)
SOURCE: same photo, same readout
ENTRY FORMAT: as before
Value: 114 mmHg
